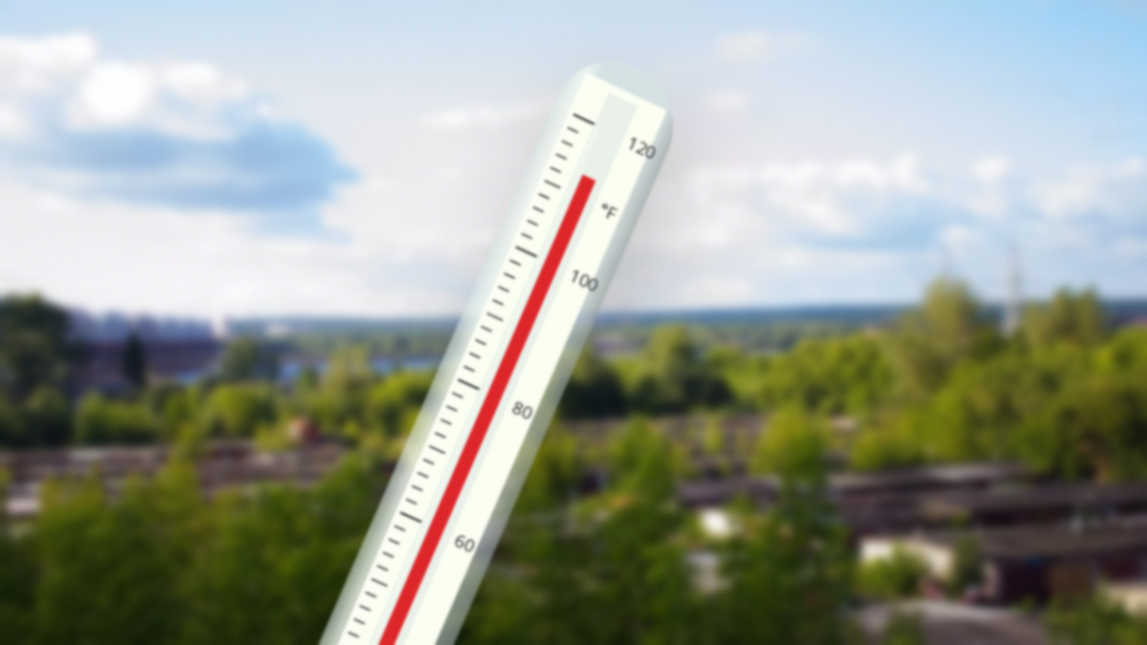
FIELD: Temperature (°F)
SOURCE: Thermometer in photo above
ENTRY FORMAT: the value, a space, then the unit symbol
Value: 113 °F
